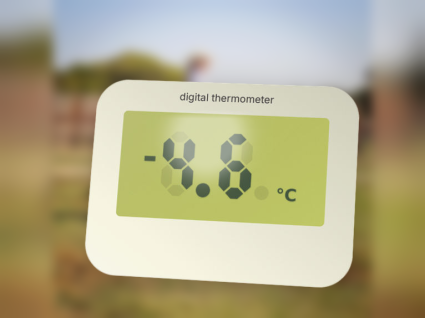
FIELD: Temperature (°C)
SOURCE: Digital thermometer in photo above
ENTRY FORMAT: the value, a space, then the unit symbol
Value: -4.6 °C
